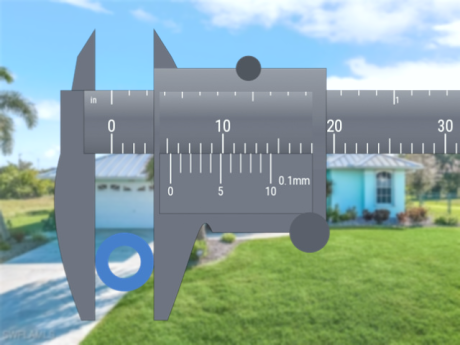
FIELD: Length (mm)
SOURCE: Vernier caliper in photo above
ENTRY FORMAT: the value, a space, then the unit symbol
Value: 5.3 mm
